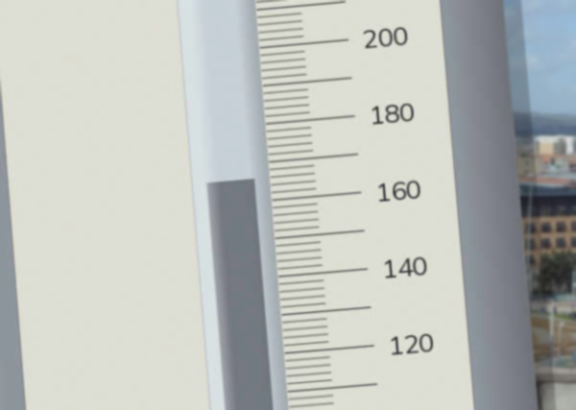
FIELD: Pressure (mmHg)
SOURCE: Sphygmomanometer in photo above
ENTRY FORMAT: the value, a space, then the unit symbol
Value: 166 mmHg
